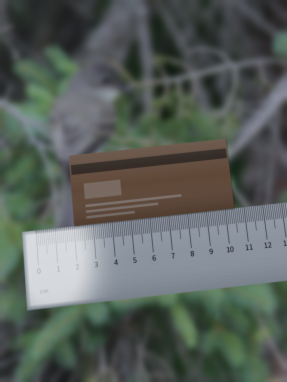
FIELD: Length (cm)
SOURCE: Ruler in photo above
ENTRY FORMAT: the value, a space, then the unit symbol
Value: 8.5 cm
